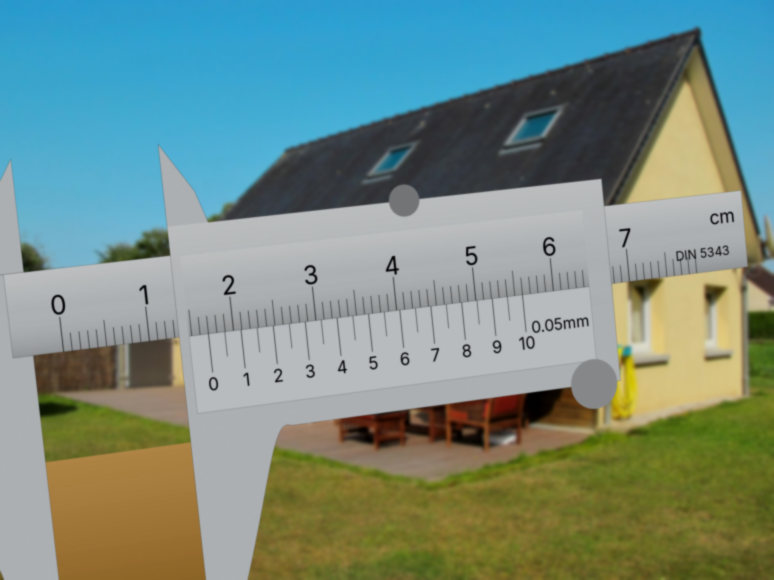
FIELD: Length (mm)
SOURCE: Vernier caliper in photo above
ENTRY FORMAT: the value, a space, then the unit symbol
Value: 17.0 mm
